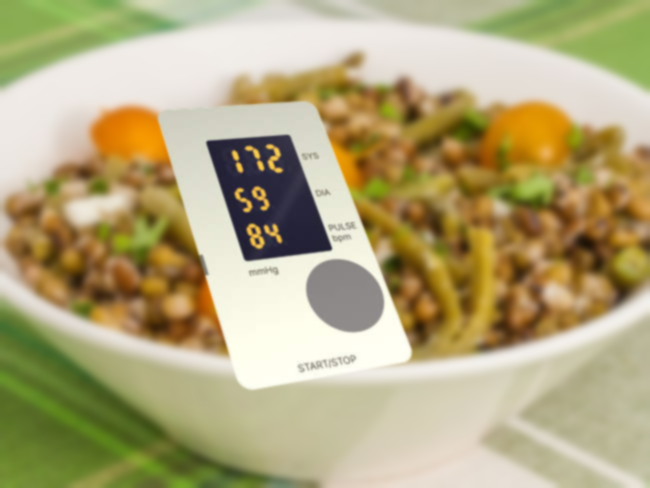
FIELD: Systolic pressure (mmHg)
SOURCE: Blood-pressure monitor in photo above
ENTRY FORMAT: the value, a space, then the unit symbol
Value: 172 mmHg
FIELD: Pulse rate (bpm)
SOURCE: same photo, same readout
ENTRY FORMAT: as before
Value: 84 bpm
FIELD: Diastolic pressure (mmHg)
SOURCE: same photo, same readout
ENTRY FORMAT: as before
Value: 59 mmHg
